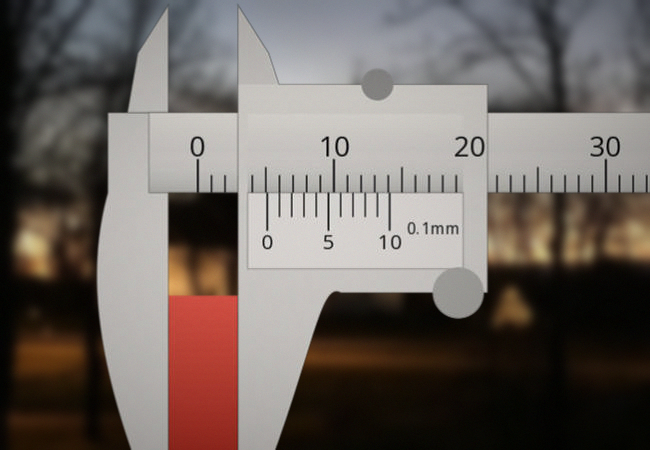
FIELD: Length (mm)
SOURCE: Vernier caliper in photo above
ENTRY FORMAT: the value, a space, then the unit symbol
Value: 5.1 mm
